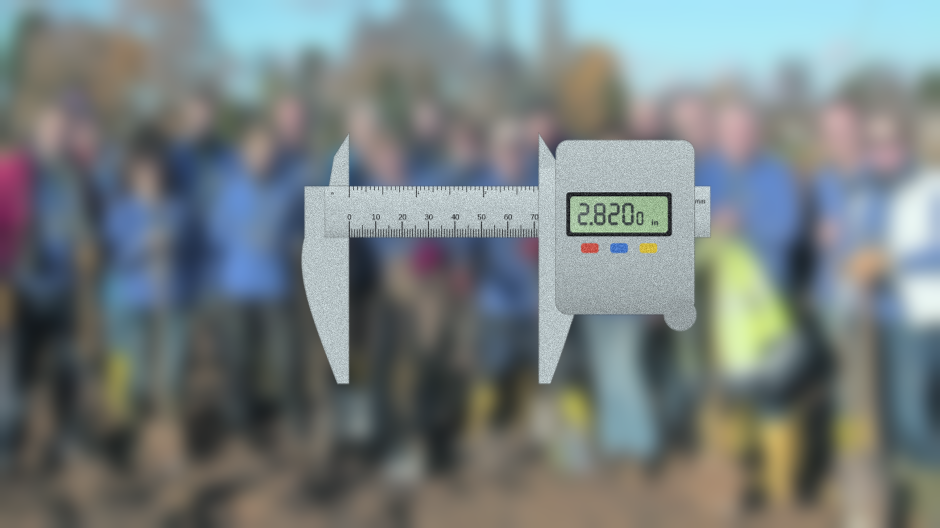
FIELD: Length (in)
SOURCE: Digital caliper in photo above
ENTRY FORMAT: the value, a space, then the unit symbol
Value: 2.8200 in
